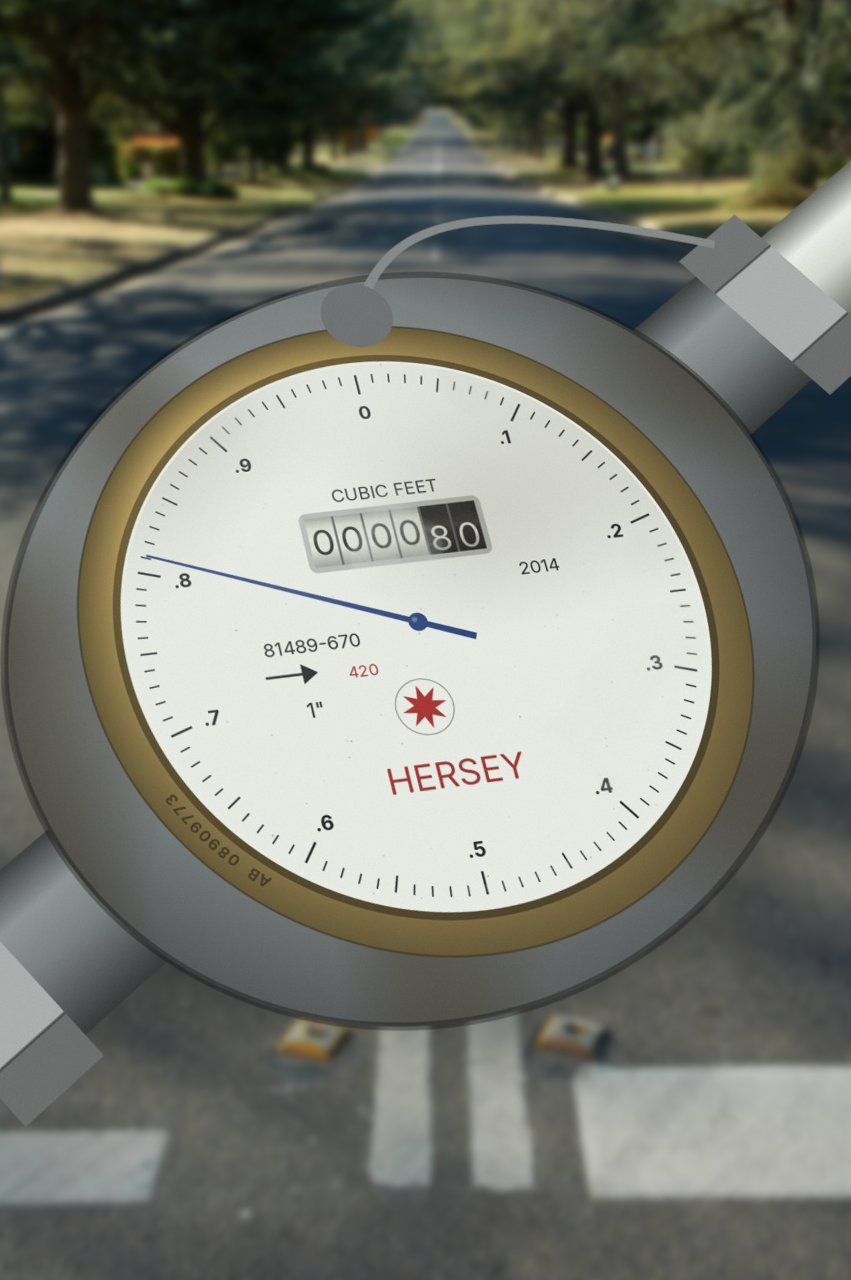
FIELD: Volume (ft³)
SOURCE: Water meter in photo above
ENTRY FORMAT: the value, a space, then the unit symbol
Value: 79.81 ft³
